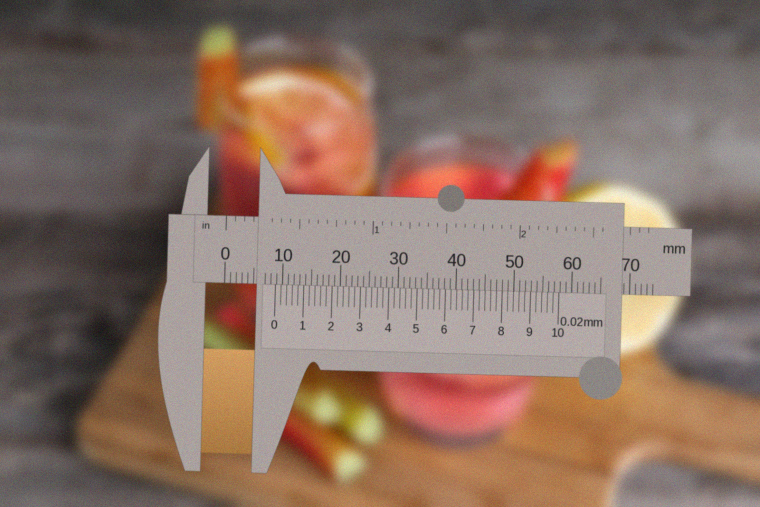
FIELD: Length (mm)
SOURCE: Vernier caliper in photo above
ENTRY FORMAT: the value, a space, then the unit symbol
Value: 8.8 mm
